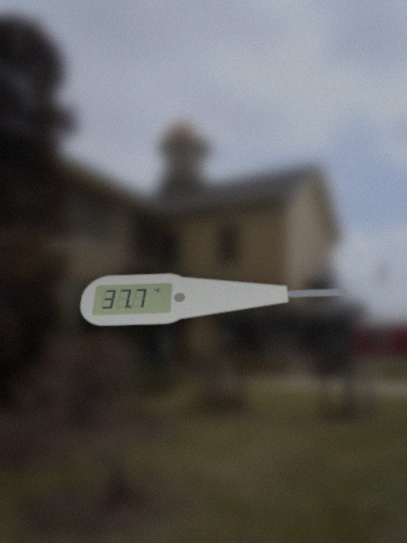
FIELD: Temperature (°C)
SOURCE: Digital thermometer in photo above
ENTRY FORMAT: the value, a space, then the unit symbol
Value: 37.7 °C
